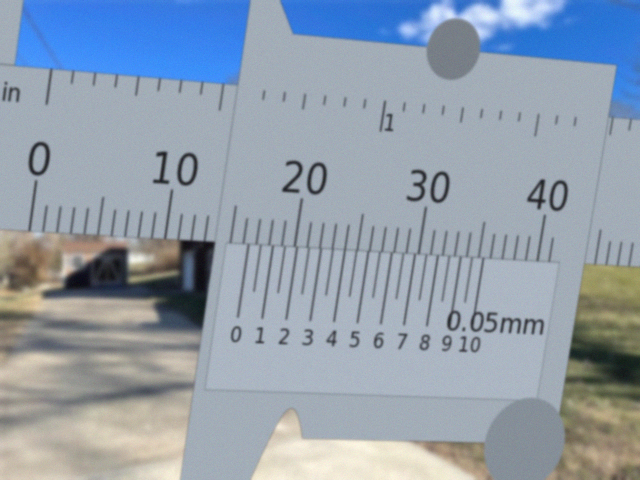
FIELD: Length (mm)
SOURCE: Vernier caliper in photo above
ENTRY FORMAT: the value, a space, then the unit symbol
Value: 16.4 mm
